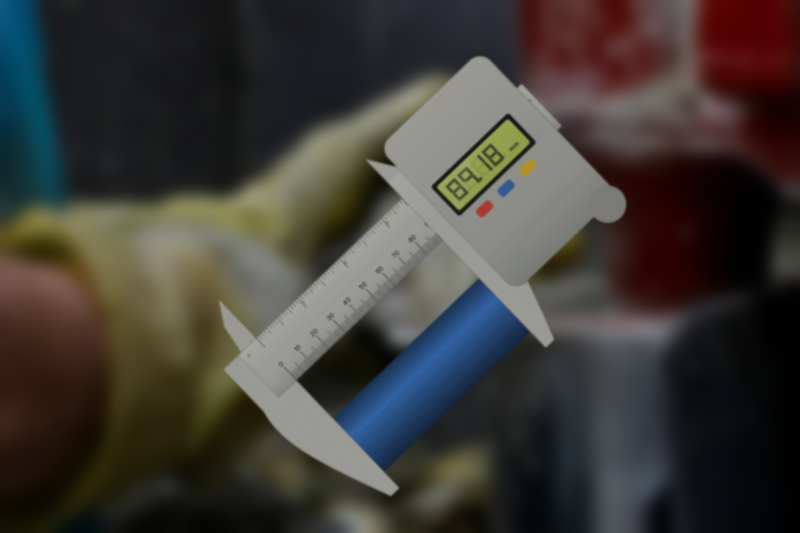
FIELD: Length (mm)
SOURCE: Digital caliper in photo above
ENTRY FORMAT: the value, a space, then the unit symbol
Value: 89.18 mm
